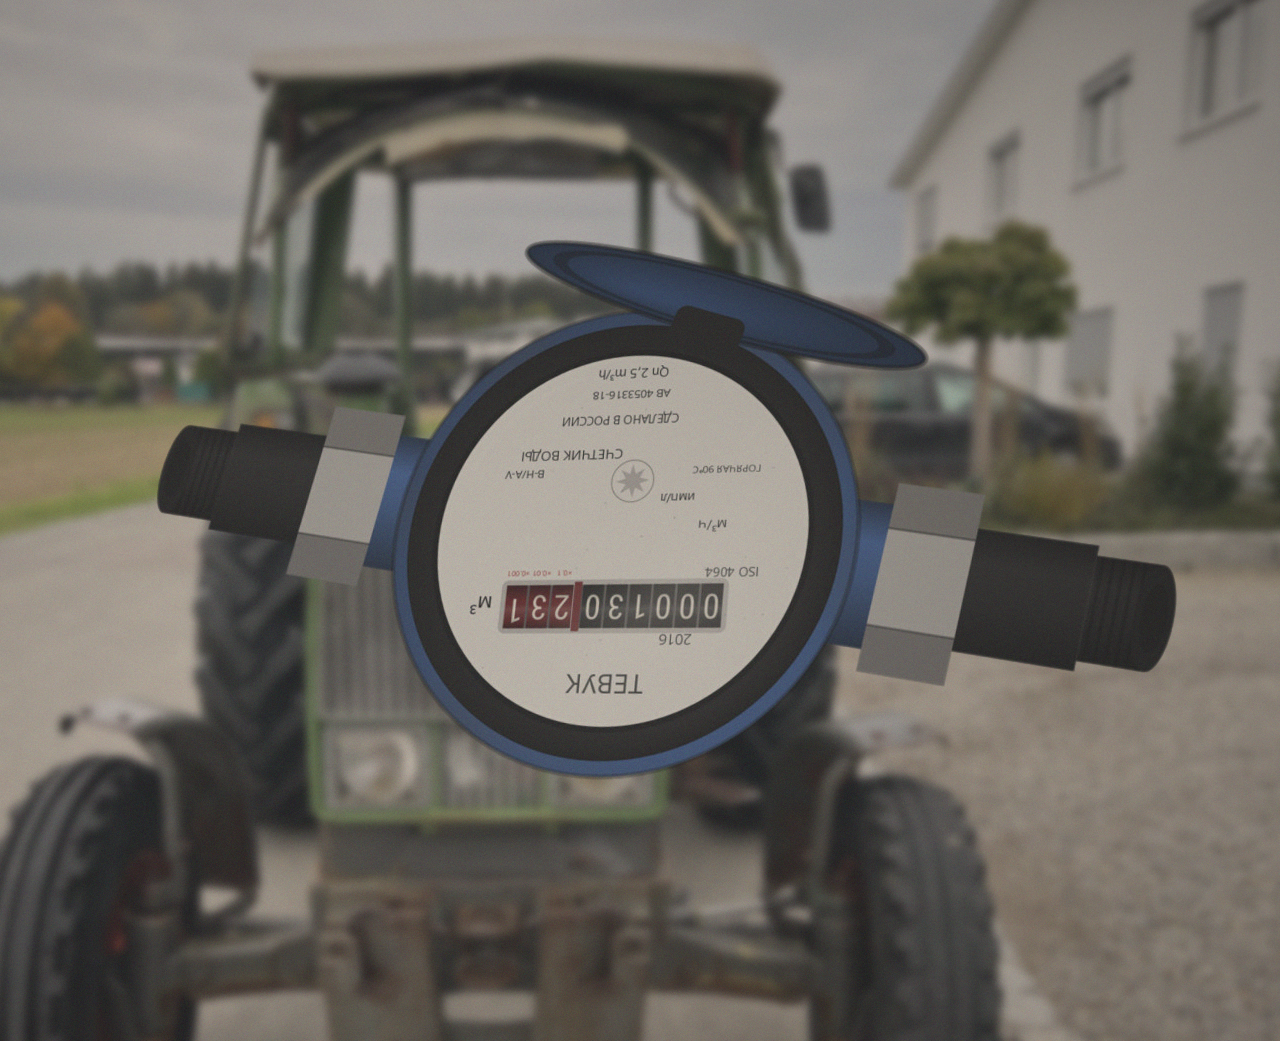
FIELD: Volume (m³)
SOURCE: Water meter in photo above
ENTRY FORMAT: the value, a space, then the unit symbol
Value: 130.231 m³
